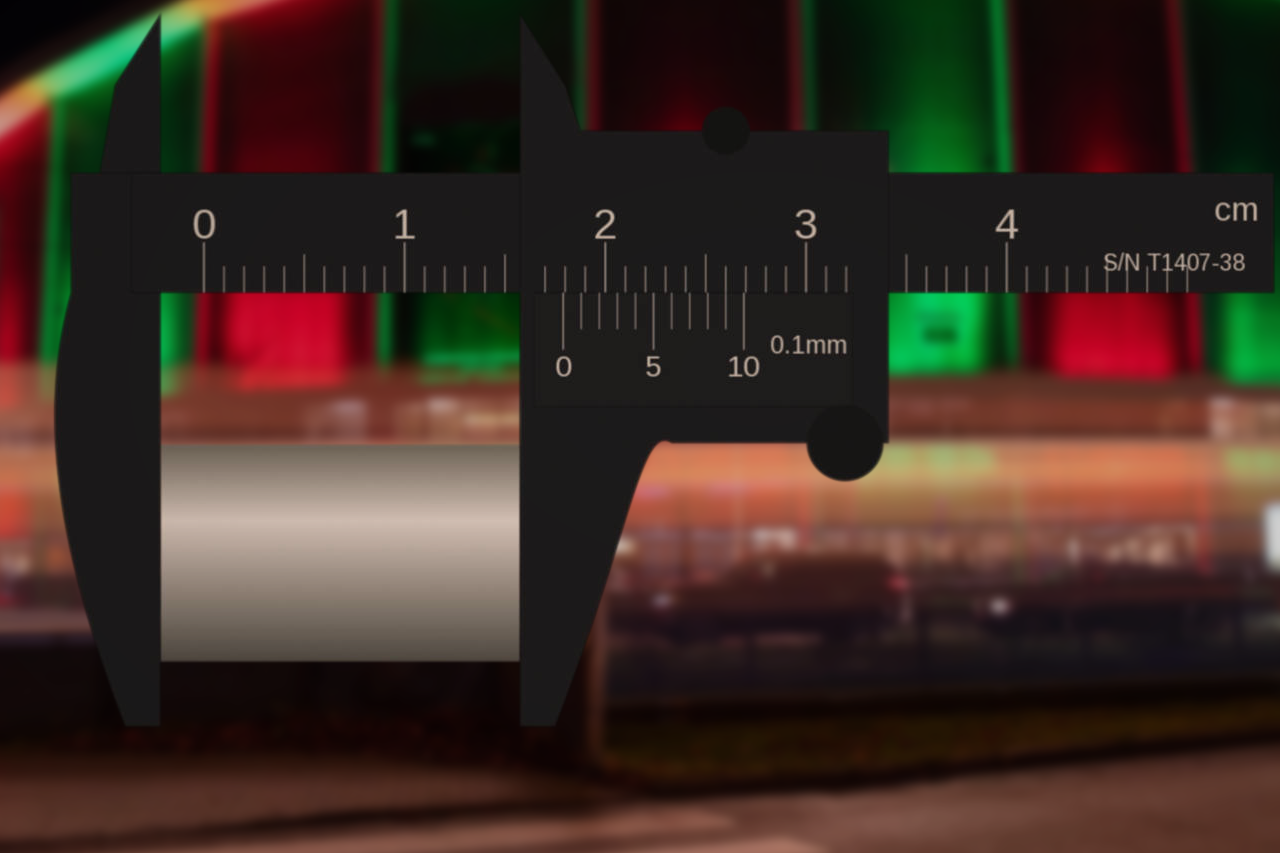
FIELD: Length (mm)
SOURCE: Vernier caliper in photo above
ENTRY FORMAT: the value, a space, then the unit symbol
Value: 17.9 mm
